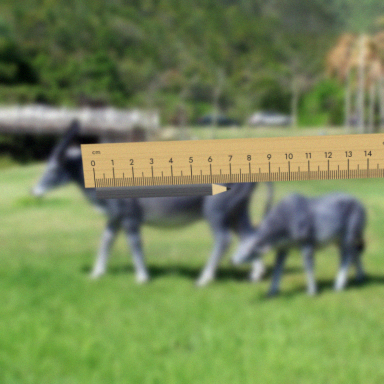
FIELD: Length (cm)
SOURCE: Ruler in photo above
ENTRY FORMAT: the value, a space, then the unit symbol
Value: 7 cm
